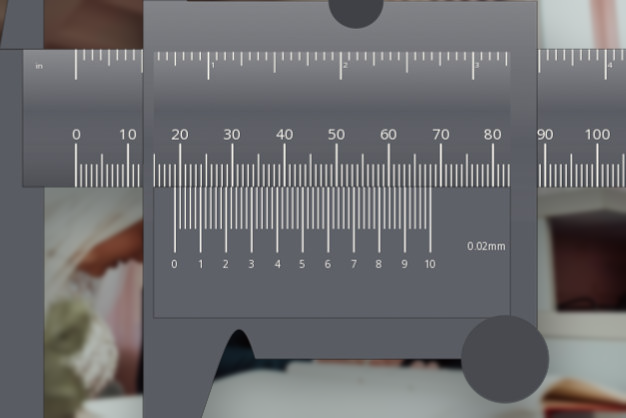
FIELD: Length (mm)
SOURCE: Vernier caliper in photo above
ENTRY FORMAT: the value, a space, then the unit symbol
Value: 19.0 mm
